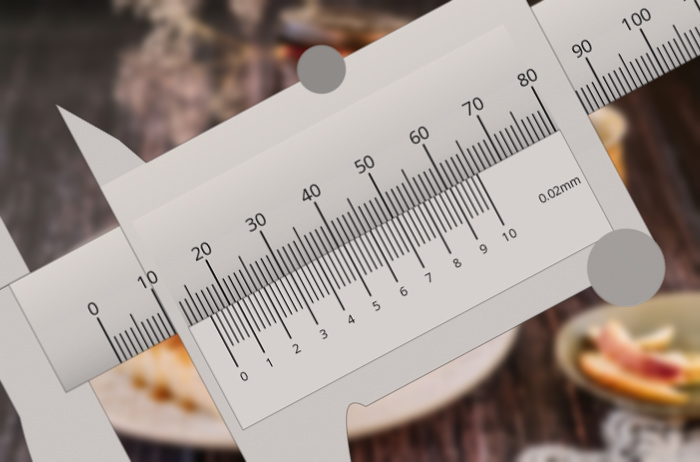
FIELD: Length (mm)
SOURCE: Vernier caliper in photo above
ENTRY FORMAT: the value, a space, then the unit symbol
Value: 16.4 mm
